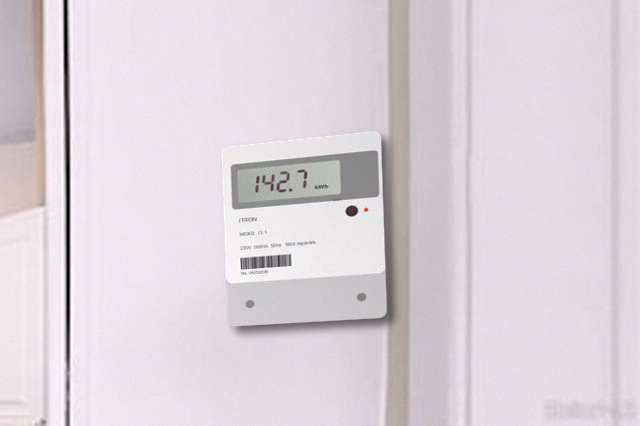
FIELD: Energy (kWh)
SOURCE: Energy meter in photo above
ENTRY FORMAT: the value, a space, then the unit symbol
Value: 142.7 kWh
